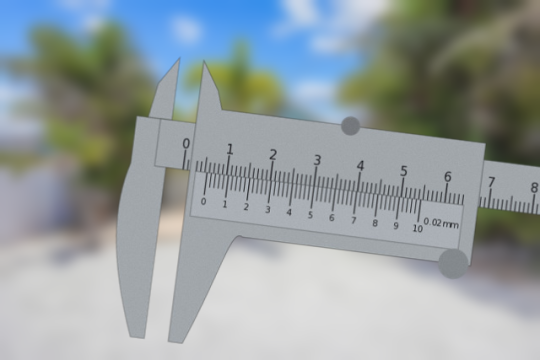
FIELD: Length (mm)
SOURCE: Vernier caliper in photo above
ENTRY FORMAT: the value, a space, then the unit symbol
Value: 5.5 mm
